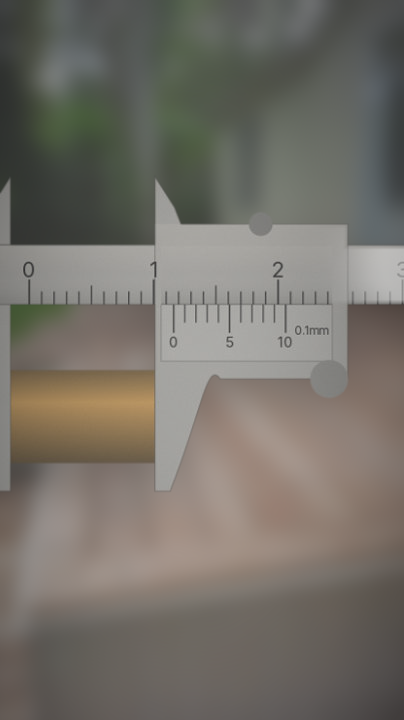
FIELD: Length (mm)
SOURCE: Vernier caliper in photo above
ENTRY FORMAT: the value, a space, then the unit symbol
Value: 11.6 mm
